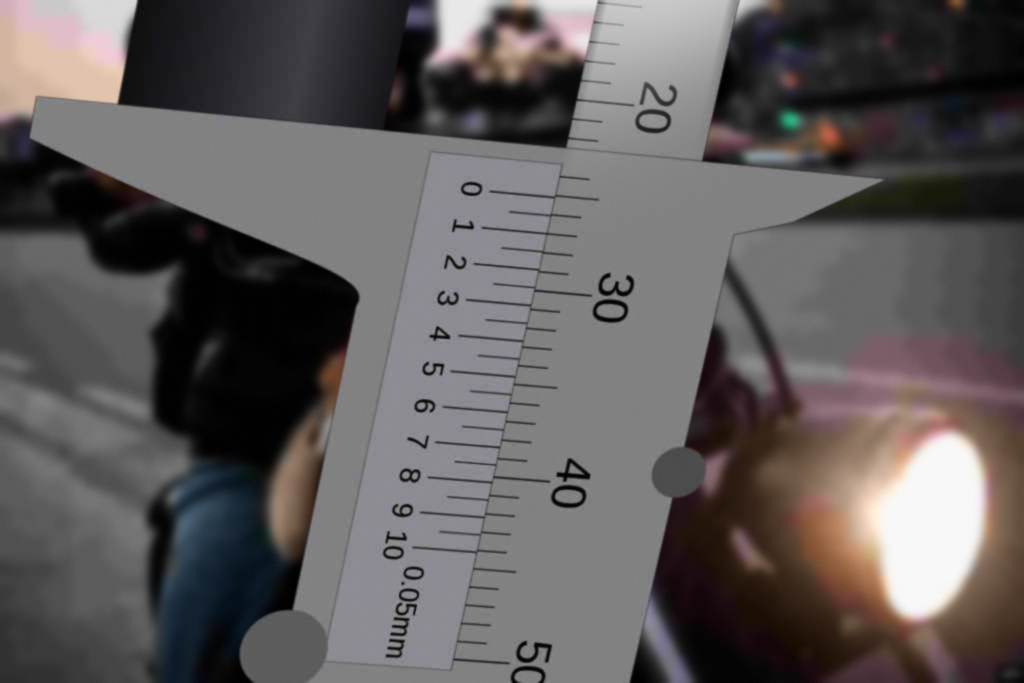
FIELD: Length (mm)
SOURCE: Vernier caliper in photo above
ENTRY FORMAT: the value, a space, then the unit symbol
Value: 25.1 mm
